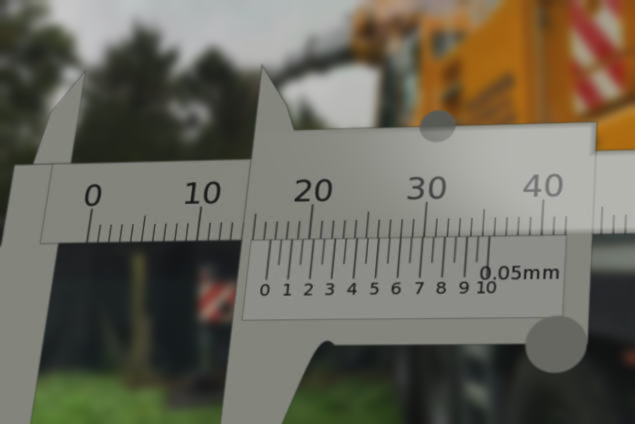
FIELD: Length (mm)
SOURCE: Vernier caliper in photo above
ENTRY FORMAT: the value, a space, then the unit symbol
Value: 16.6 mm
